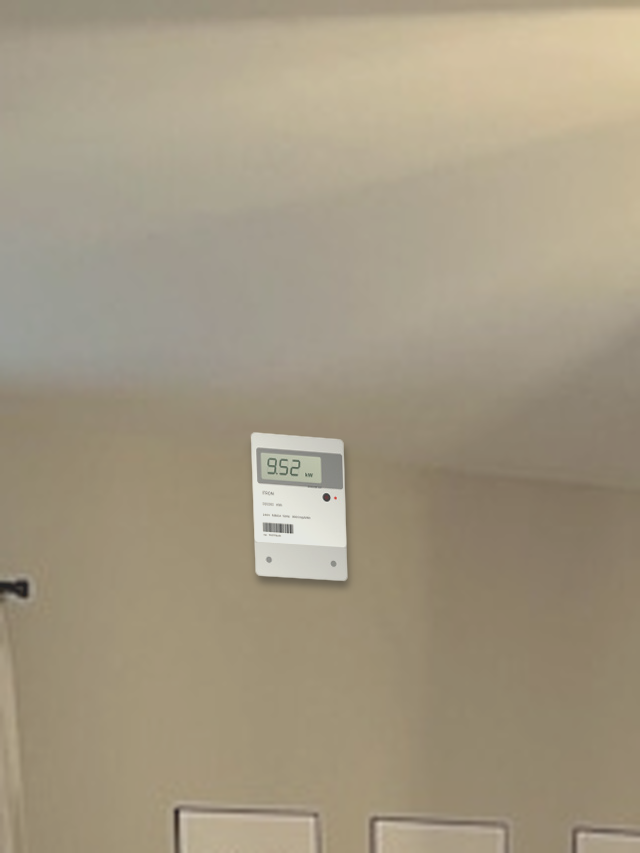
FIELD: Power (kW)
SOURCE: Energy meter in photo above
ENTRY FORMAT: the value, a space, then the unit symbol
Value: 9.52 kW
